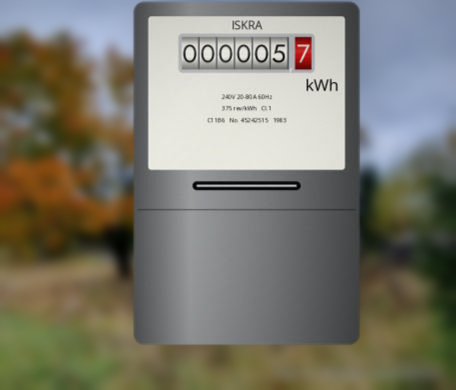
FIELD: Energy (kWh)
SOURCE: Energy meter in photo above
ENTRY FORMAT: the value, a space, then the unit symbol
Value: 5.7 kWh
